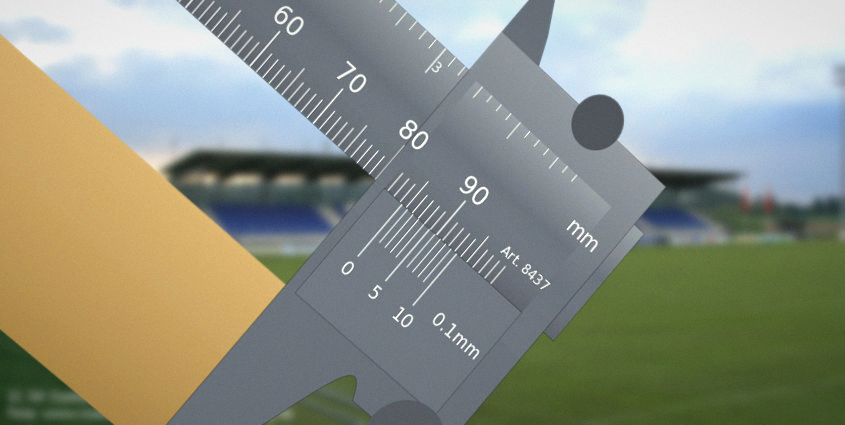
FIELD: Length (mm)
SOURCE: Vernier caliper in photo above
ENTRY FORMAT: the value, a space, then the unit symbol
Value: 84.4 mm
